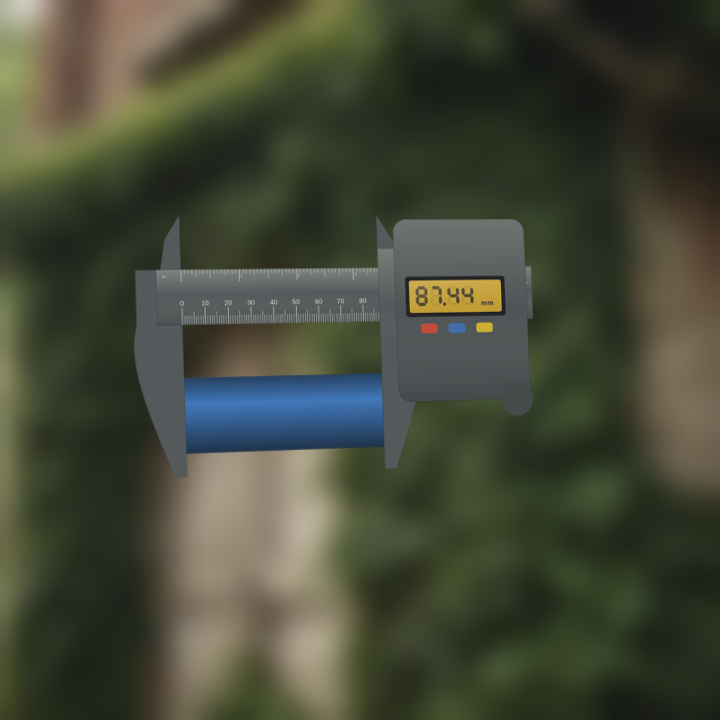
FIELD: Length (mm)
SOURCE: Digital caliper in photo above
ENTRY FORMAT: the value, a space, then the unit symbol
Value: 87.44 mm
